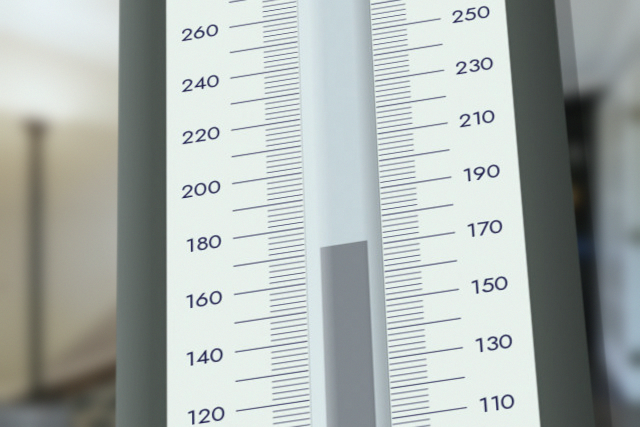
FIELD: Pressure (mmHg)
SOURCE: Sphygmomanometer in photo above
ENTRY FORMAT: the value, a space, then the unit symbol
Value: 172 mmHg
